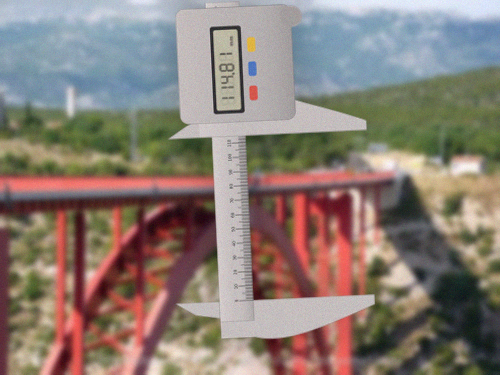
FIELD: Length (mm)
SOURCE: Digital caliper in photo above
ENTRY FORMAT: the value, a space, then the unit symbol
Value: 114.81 mm
